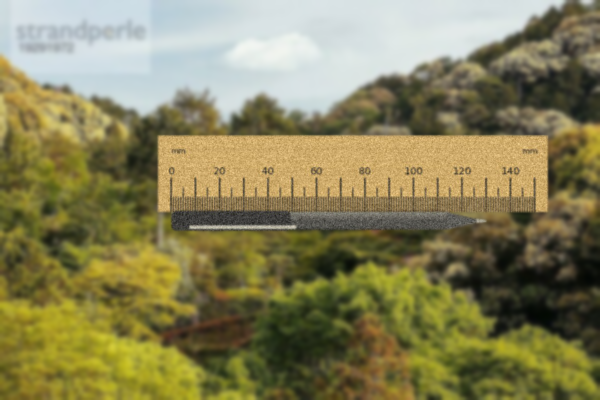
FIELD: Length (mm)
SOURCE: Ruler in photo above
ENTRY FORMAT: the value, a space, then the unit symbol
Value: 130 mm
